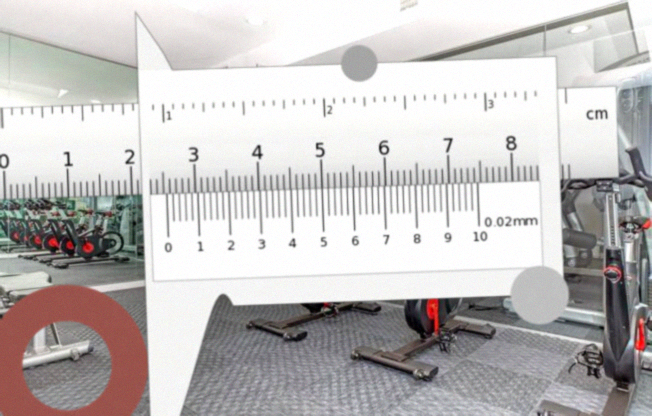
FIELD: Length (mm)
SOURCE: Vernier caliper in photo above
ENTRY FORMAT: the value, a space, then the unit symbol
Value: 25.5 mm
